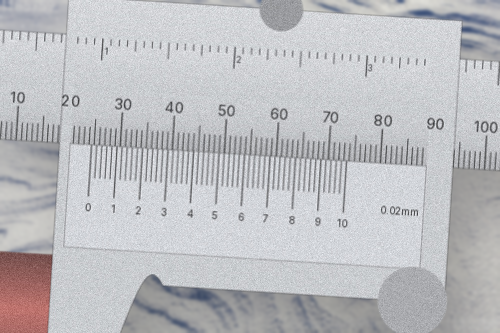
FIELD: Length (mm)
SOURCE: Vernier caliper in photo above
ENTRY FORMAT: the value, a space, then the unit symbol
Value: 24.5 mm
